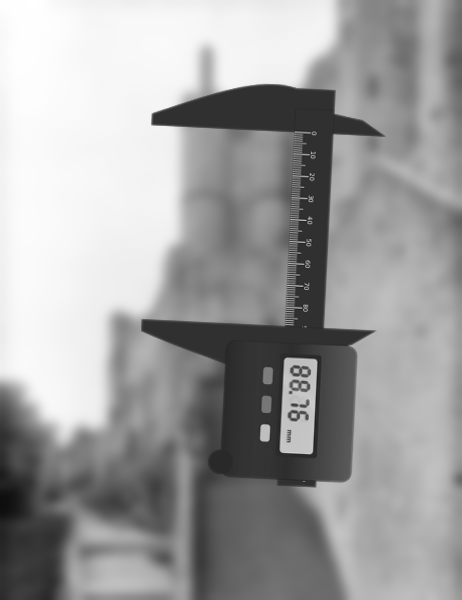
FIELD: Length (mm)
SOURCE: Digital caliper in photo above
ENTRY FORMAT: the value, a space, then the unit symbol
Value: 88.76 mm
